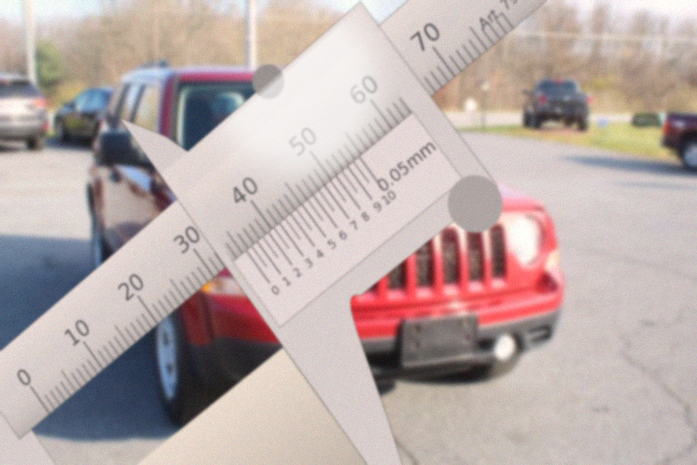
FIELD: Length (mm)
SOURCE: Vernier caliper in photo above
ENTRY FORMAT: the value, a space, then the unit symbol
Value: 35.6 mm
